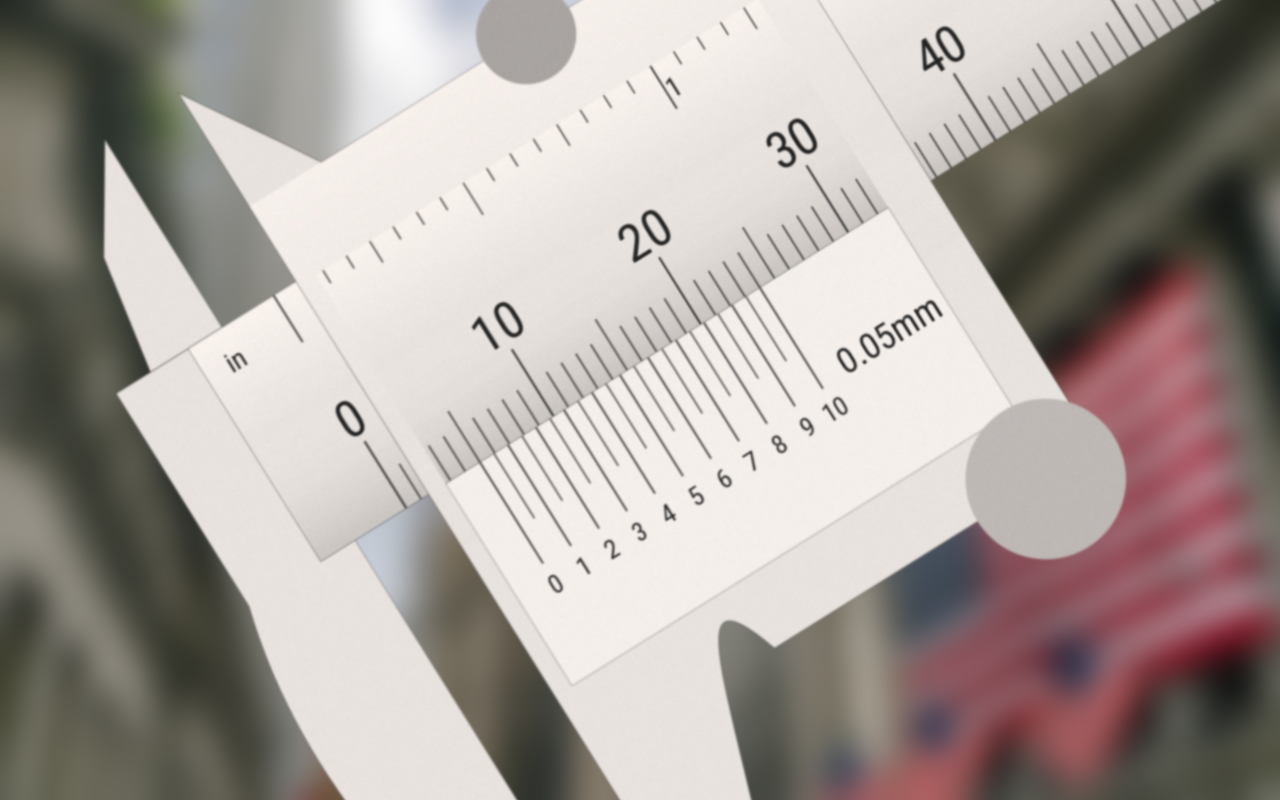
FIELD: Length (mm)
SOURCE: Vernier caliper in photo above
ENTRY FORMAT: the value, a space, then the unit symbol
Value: 5.0 mm
